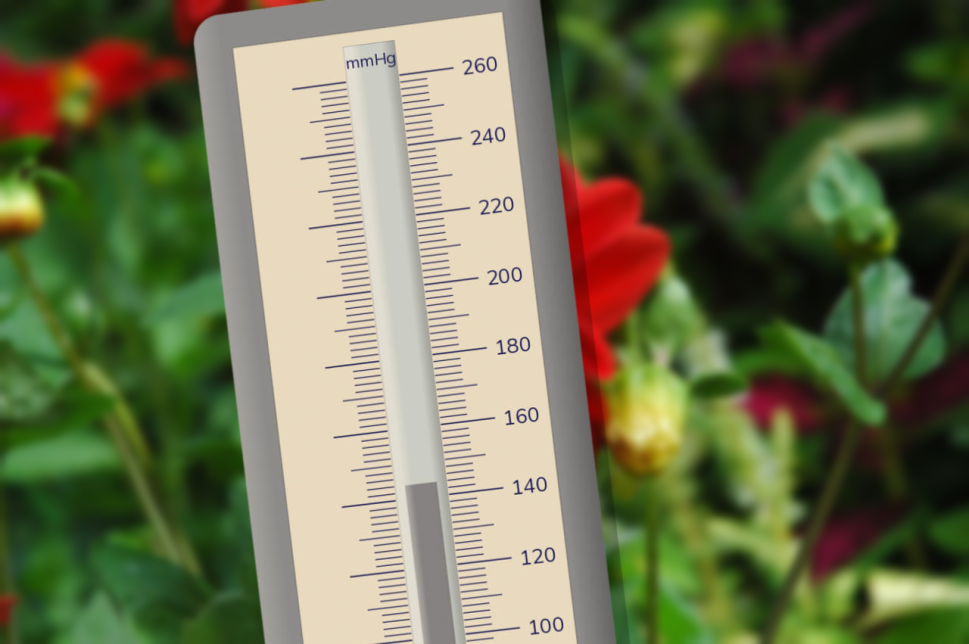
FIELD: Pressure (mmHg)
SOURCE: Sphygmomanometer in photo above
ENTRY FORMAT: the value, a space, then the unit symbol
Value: 144 mmHg
